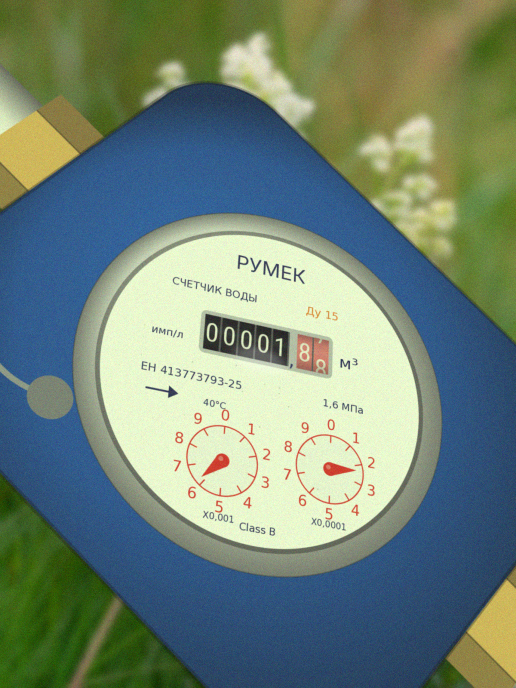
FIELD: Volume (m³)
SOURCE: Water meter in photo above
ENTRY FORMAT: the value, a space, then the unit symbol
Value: 1.8762 m³
